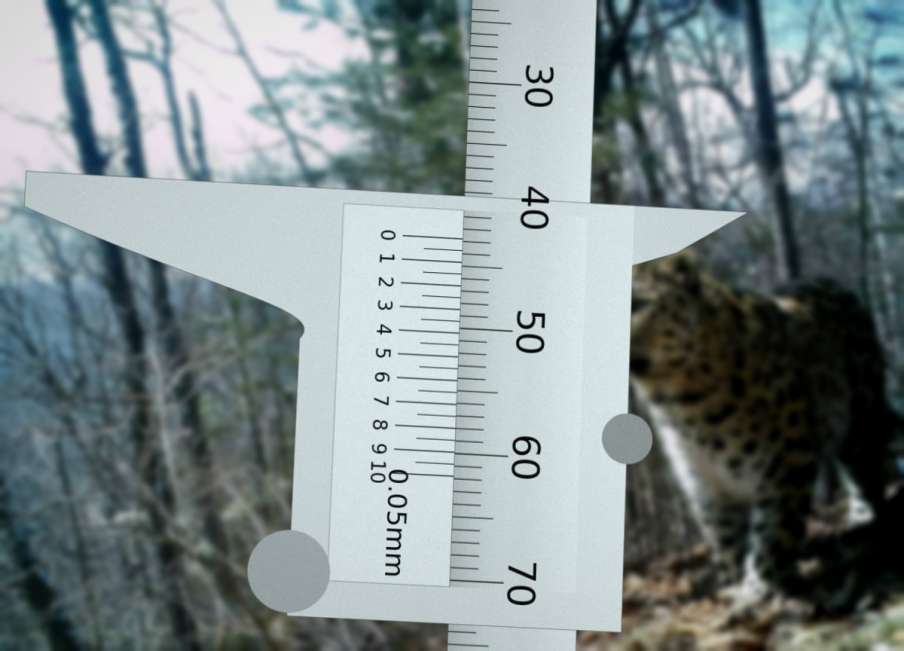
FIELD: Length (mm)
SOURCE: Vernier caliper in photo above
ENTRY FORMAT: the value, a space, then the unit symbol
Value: 42.8 mm
